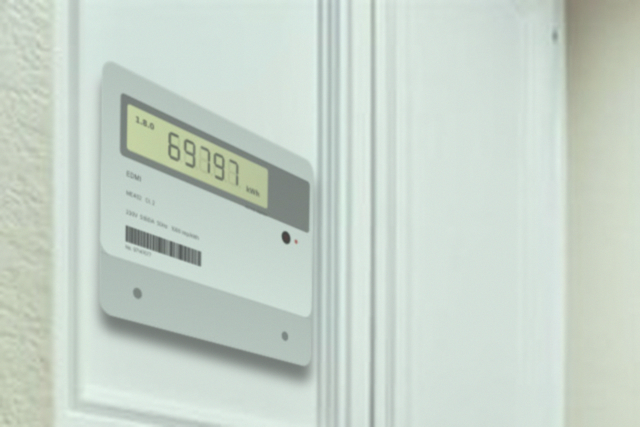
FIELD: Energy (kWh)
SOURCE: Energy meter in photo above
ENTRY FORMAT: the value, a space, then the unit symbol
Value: 69797 kWh
